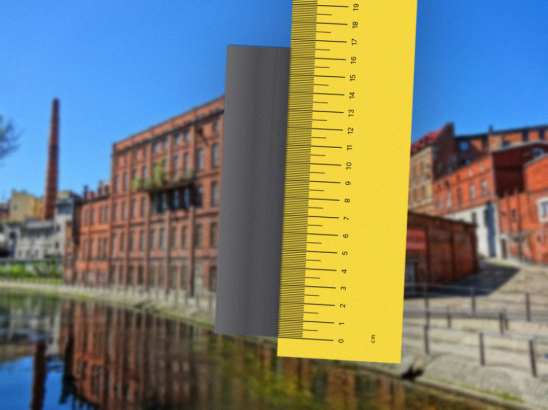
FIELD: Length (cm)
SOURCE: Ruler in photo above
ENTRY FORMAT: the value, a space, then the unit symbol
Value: 16.5 cm
